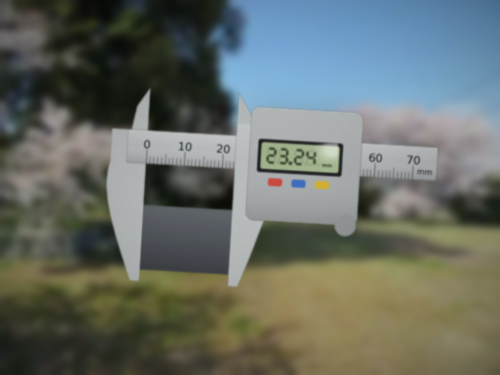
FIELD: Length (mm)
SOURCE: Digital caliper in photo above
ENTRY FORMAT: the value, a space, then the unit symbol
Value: 23.24 mm
